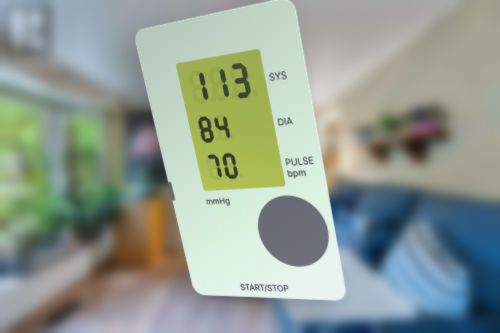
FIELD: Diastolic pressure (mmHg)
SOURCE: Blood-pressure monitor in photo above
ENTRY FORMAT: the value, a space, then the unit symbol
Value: 84 mmHg
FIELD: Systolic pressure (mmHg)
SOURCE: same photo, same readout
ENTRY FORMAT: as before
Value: 113 mmHg
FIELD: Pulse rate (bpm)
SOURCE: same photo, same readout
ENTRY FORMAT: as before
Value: 70 bpm
